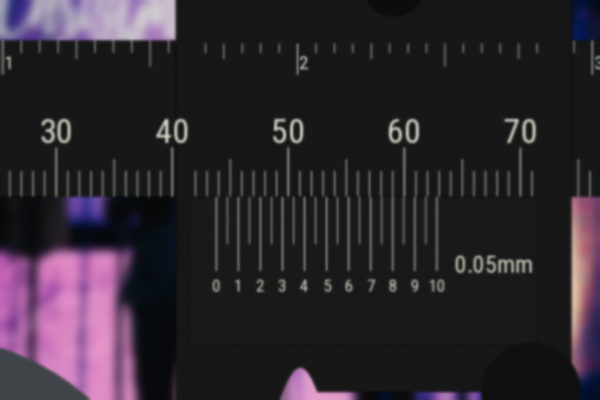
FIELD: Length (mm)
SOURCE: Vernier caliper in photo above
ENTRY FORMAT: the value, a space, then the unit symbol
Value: 43.8 mm
